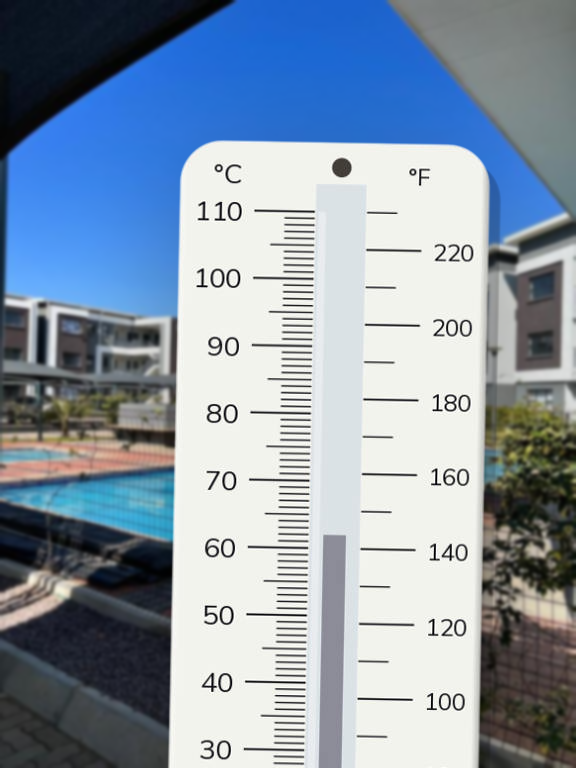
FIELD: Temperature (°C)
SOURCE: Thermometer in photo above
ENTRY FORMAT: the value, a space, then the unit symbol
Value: 62 °C
